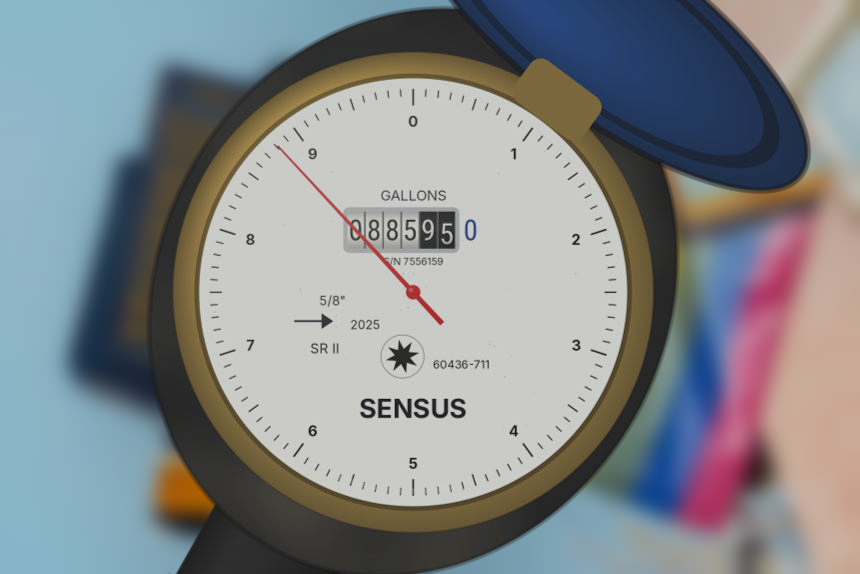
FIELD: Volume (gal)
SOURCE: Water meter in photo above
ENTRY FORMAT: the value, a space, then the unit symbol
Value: 885948.8 gal
